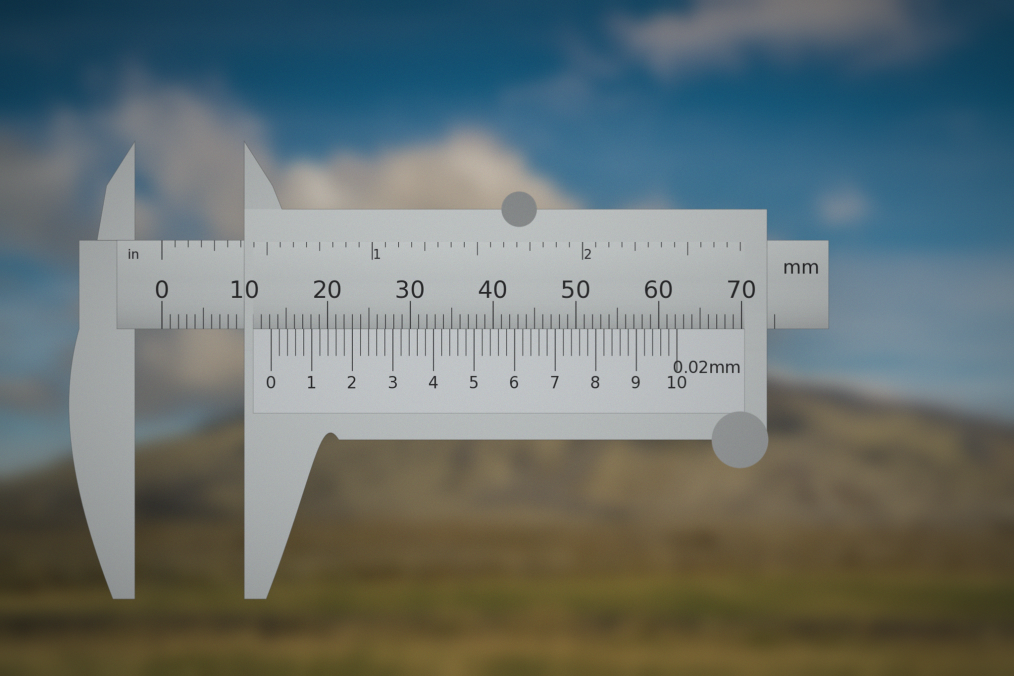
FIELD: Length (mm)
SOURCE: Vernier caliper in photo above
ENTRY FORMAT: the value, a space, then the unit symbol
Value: 13.2 mm
